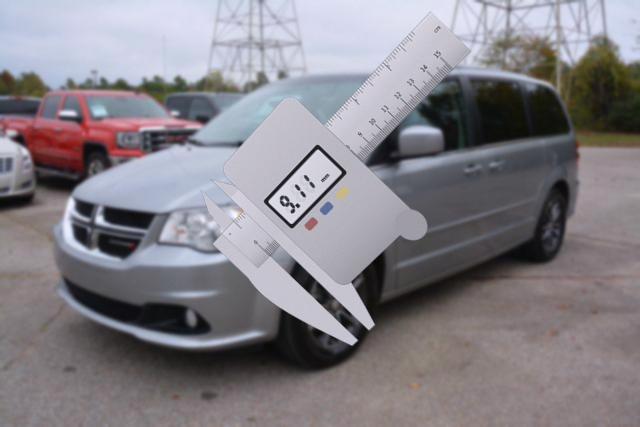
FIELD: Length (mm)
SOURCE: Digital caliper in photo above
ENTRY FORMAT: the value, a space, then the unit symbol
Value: 9.11 mm
